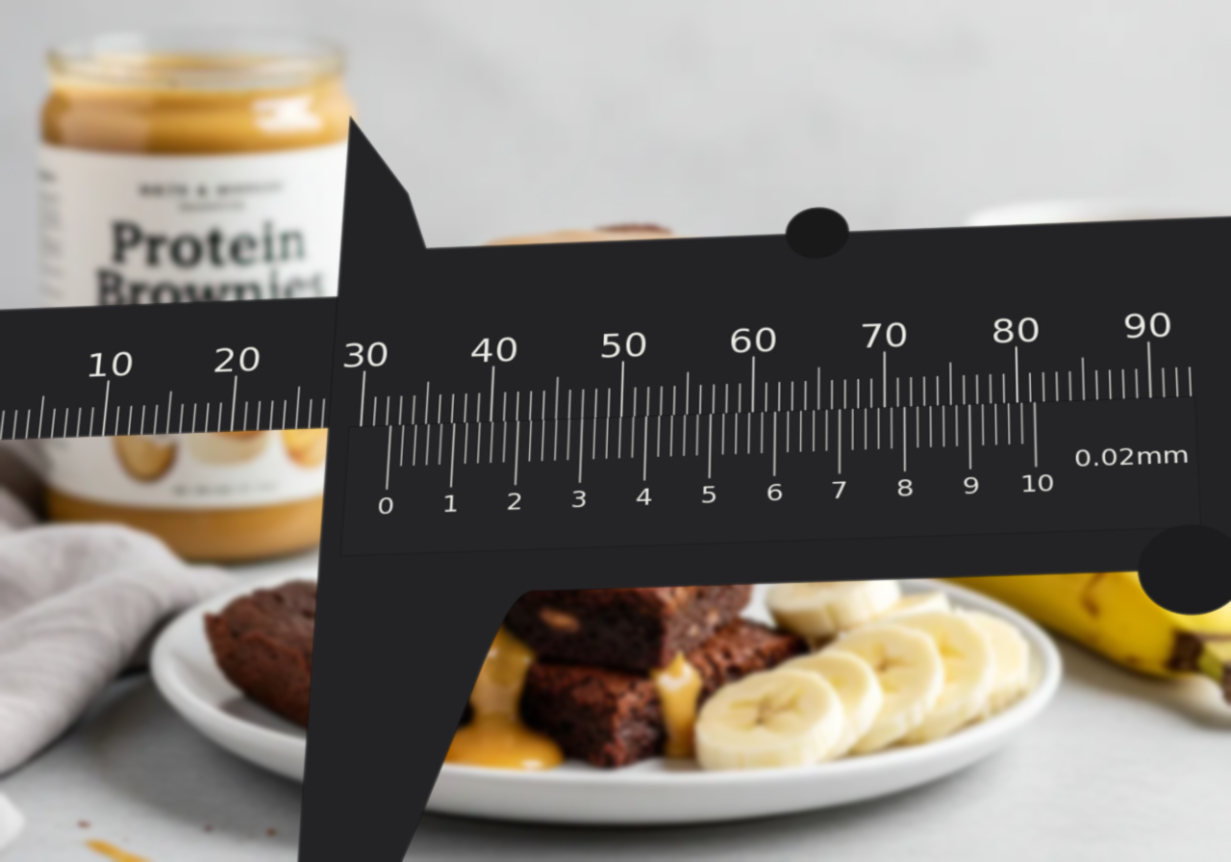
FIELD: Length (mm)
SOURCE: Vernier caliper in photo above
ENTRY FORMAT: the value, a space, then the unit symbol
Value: 32.3 mm
